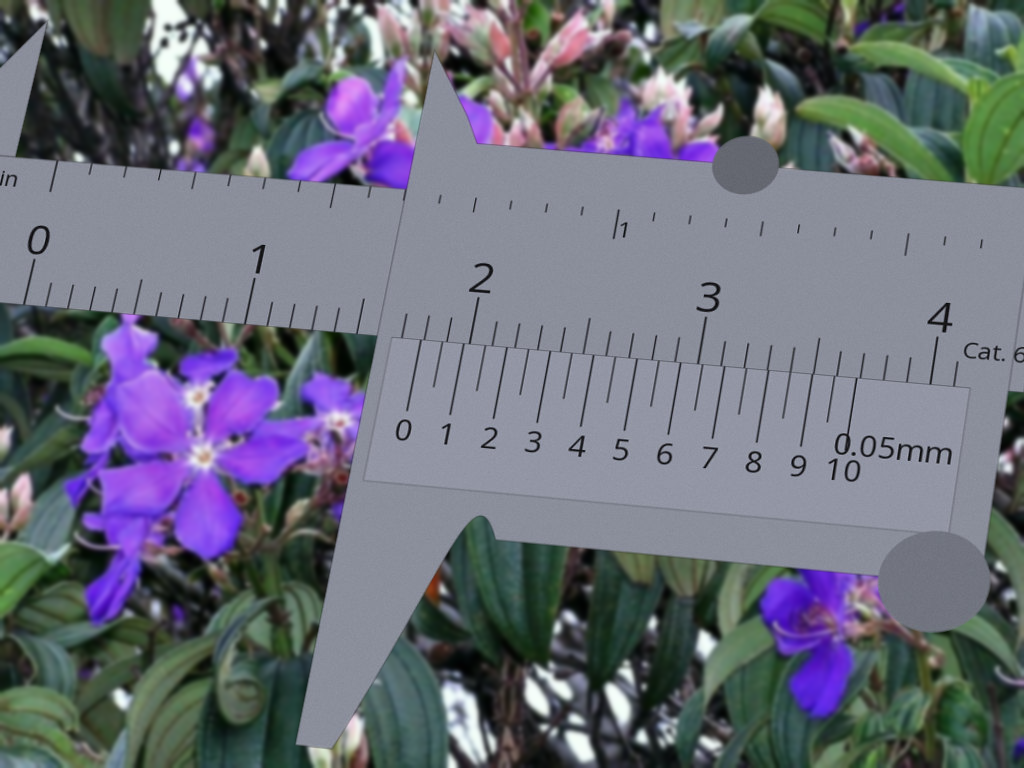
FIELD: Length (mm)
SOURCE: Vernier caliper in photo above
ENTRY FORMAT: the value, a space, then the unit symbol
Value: 17.85 mm
